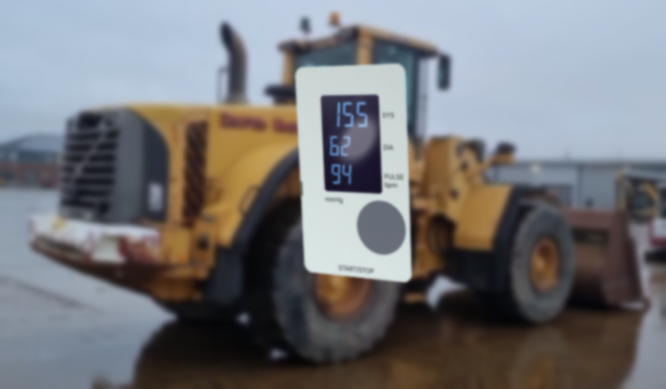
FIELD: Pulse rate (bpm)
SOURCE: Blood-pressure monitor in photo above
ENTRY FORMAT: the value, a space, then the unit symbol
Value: 94 bpm
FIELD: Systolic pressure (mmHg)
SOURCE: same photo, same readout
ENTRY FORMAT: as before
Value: 155 mmHg
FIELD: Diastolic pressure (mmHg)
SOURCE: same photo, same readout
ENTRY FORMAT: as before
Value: 62 mmHg
